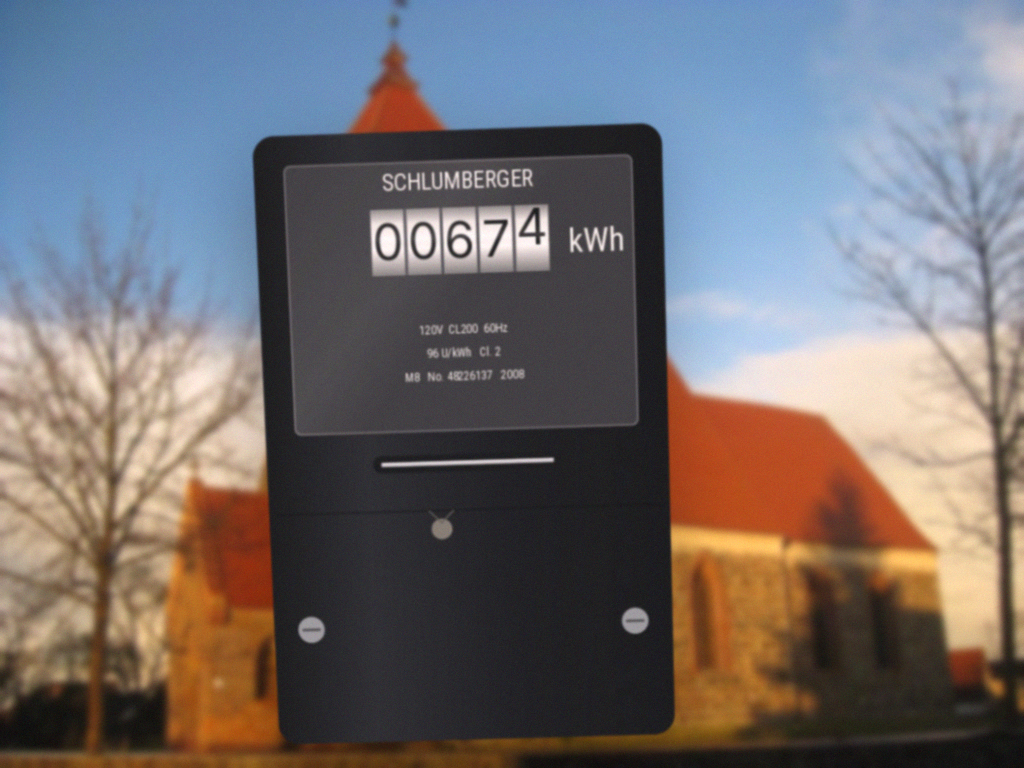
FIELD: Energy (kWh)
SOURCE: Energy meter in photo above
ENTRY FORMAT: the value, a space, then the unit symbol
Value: 674 kWh
